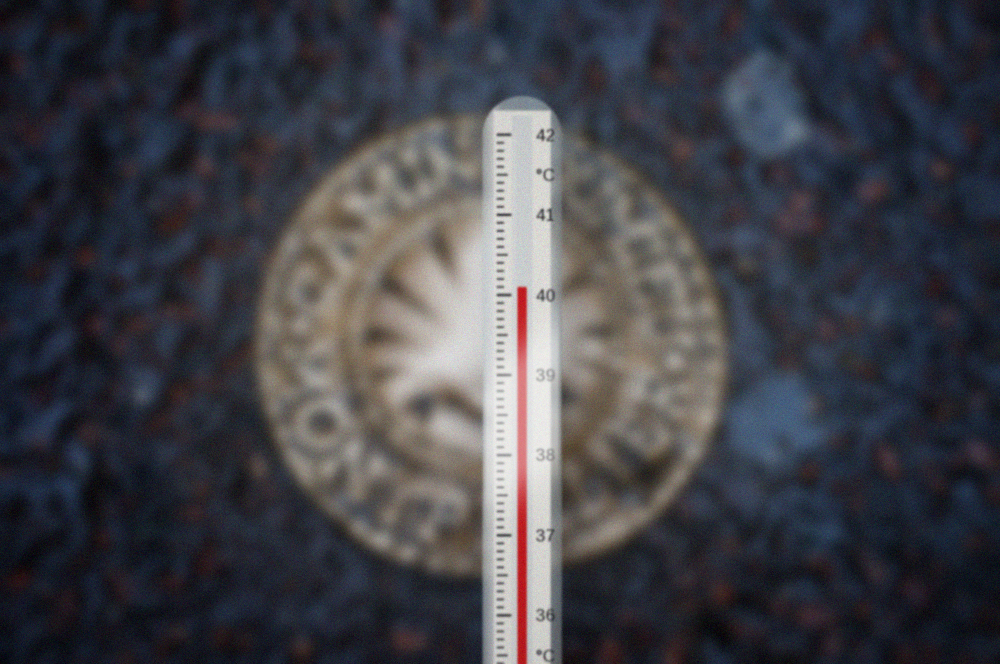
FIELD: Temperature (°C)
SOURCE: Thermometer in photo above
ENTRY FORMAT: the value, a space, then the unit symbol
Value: 40.1 °C
